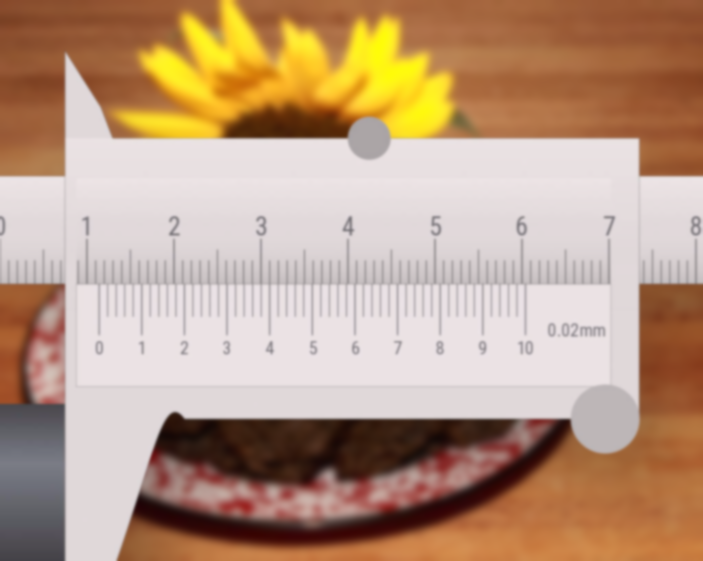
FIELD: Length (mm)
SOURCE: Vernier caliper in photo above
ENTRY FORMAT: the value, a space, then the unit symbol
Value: 11.4 mm
